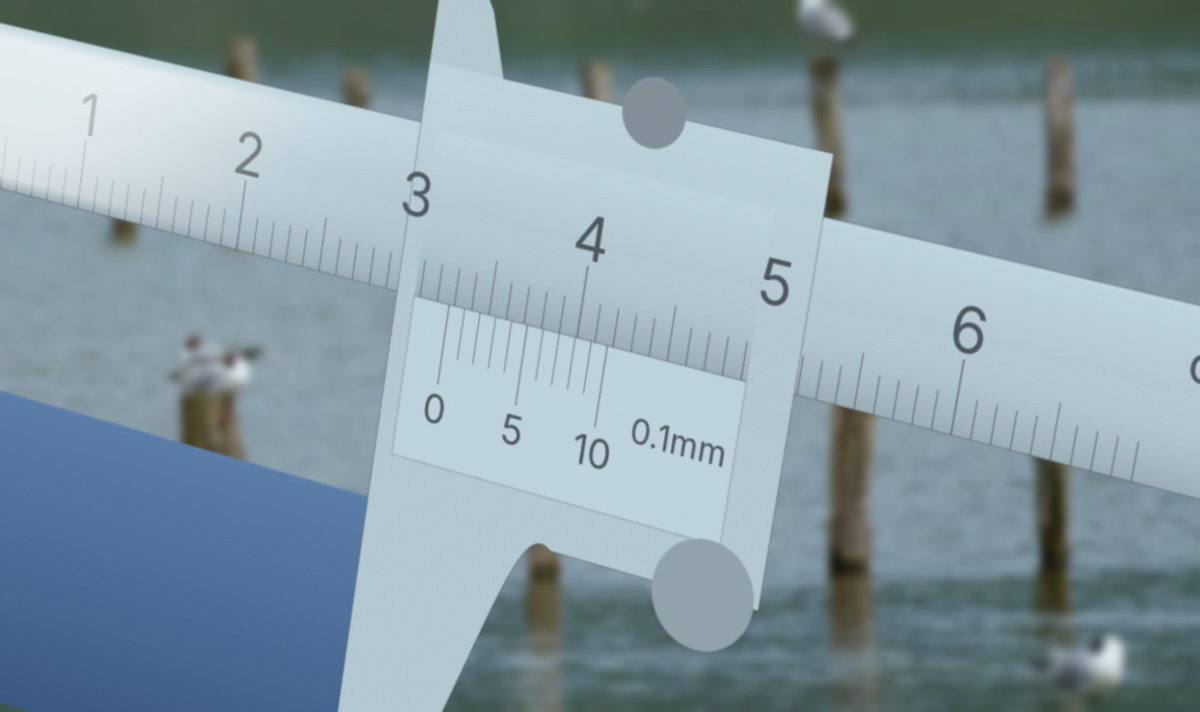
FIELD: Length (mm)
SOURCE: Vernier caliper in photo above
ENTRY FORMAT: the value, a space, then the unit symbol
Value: 32.7 mm
